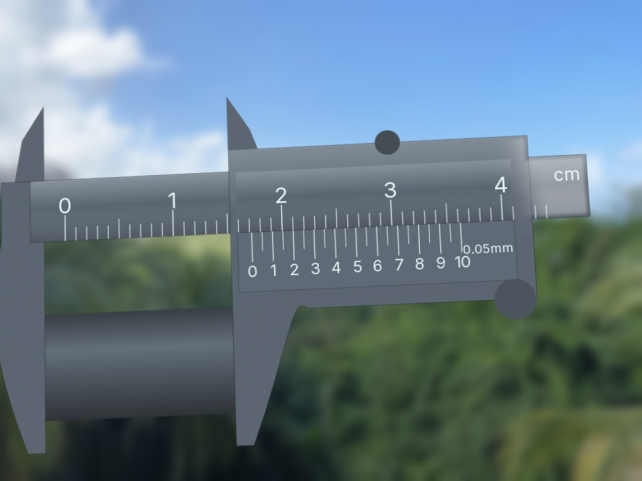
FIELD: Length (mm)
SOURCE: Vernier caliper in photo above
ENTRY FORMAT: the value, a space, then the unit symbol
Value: 17.2 mm
